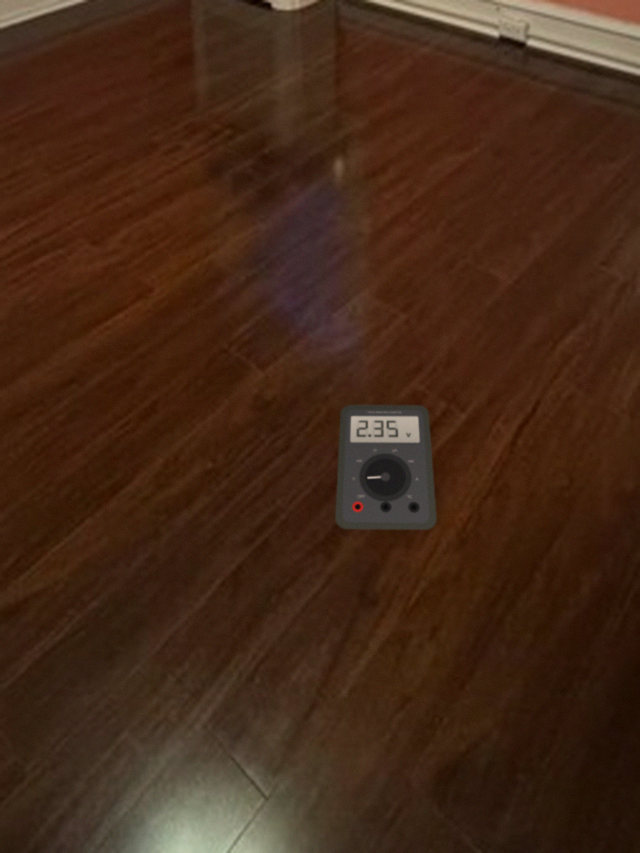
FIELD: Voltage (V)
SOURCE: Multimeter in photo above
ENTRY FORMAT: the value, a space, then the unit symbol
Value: 2.35 V
